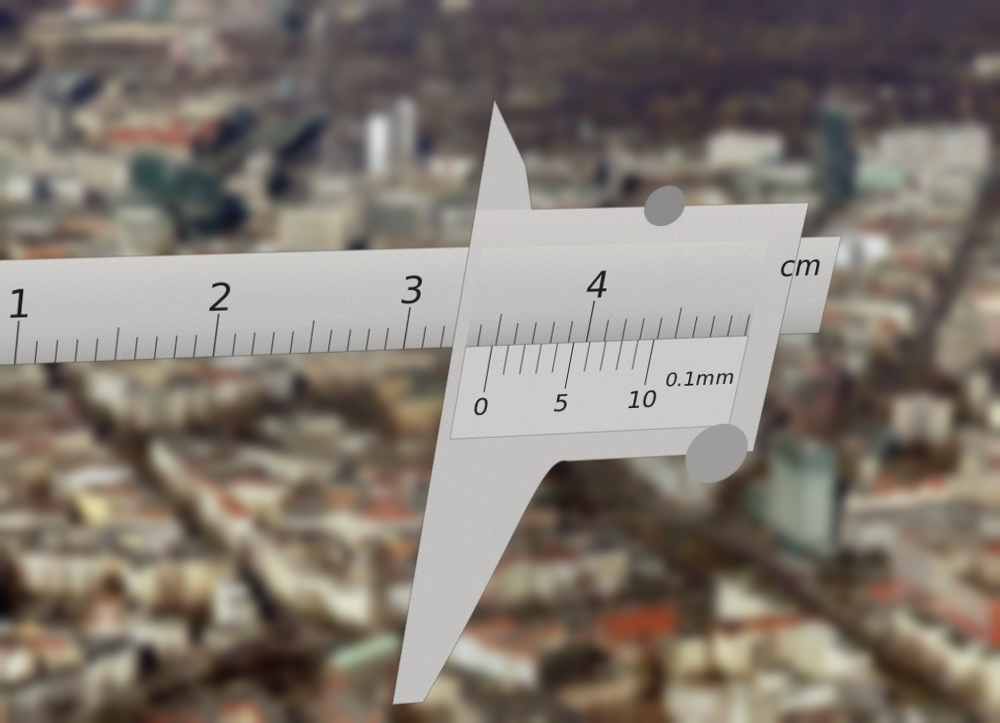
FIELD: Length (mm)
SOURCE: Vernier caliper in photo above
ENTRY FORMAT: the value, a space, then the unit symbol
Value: 34.8 mm
